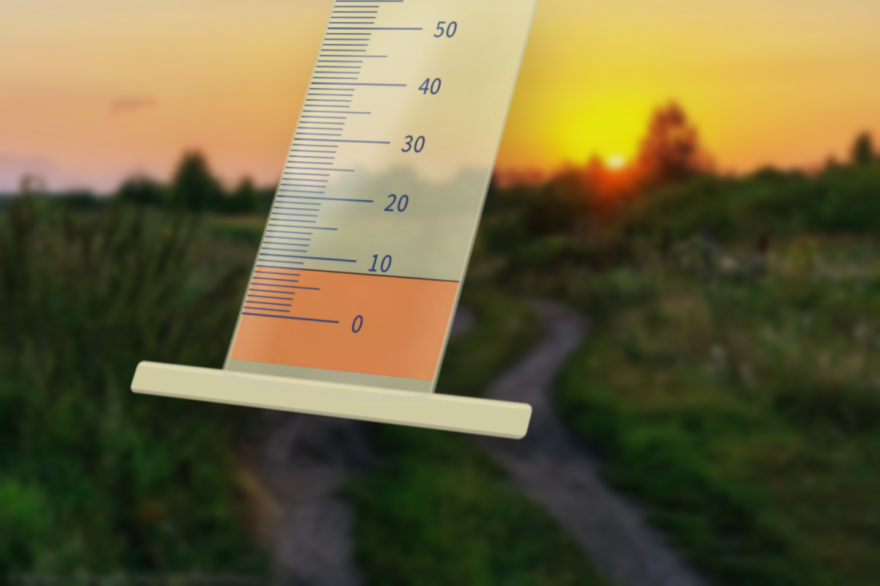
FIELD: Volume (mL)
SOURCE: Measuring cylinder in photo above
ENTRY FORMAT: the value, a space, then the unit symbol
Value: 8 mL
